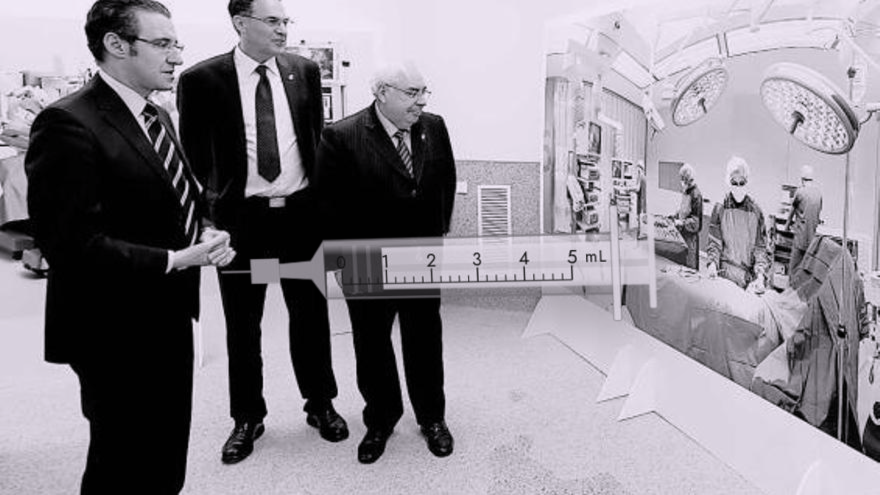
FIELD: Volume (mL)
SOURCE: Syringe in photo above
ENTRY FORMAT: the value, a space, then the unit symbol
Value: 0 mL
